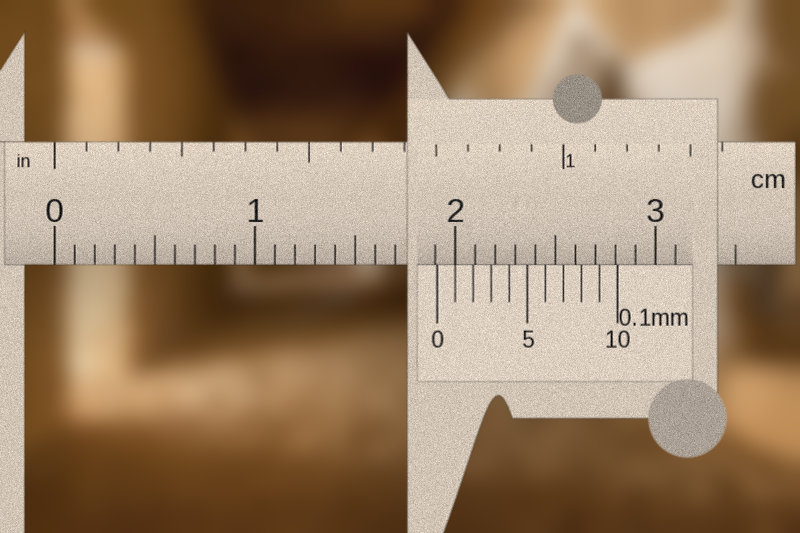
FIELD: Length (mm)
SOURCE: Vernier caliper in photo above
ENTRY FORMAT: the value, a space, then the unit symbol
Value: 19.1 mm
